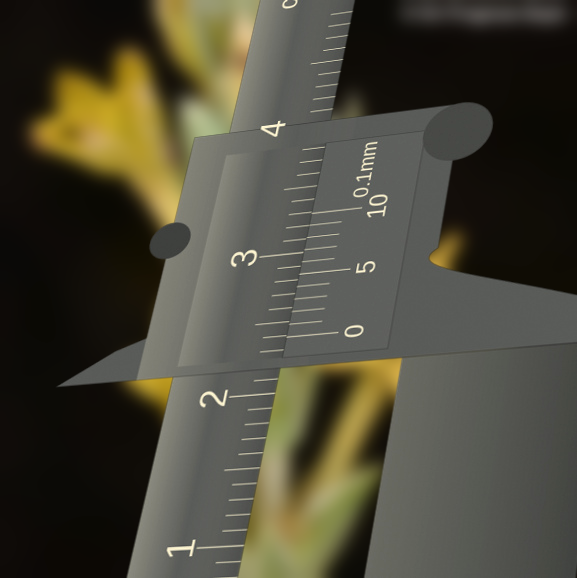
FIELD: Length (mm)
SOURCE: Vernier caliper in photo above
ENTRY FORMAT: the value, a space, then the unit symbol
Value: 23.9 mm
